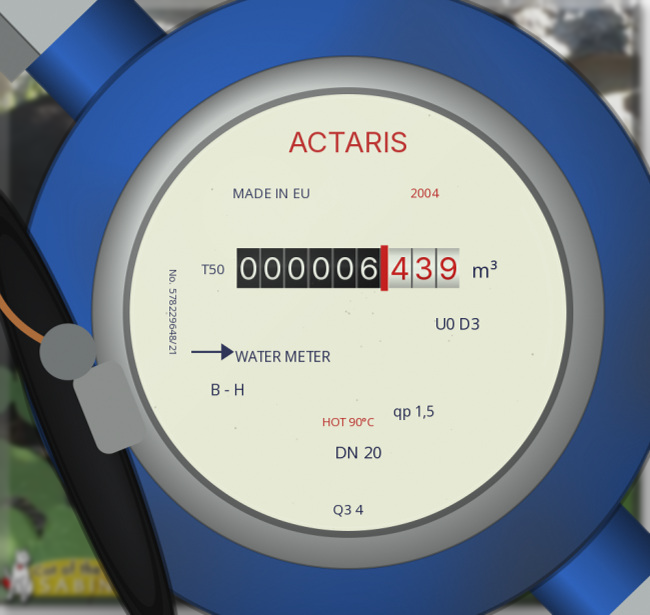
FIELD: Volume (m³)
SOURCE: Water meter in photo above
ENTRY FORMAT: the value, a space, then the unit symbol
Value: 6.439 m³
